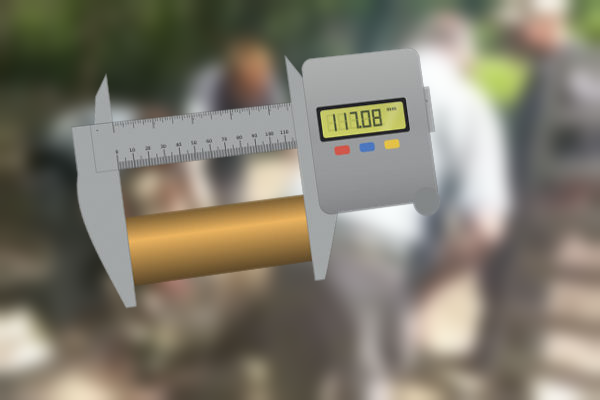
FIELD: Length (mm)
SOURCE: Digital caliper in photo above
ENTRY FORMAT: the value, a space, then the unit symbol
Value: 117.08 mm
